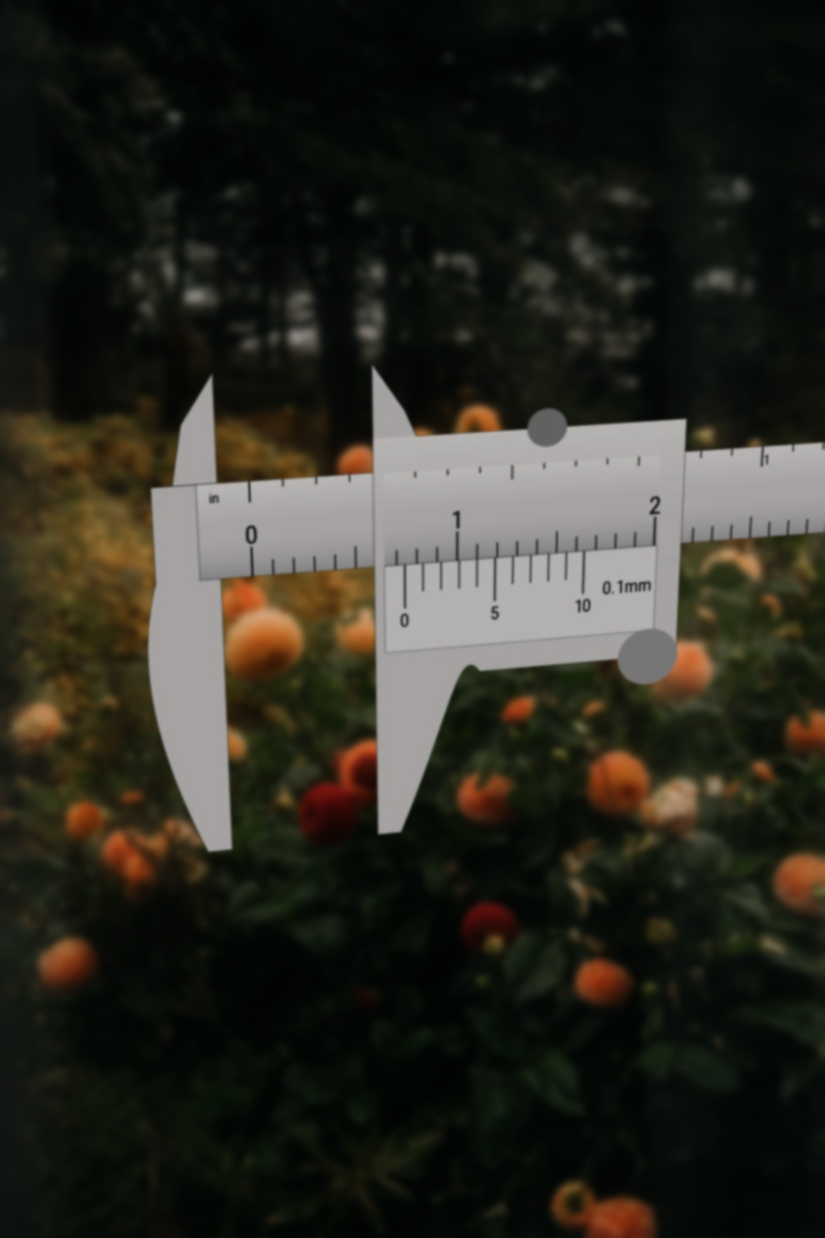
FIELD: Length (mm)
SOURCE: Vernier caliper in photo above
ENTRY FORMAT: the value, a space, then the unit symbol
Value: 7.4 mm
